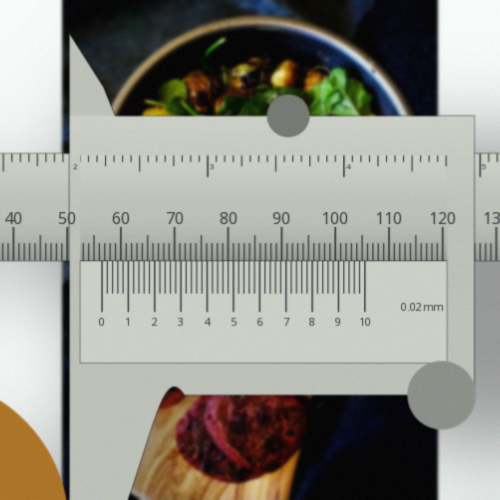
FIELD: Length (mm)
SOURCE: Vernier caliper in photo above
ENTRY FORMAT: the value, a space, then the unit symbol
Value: 56.5 mm
